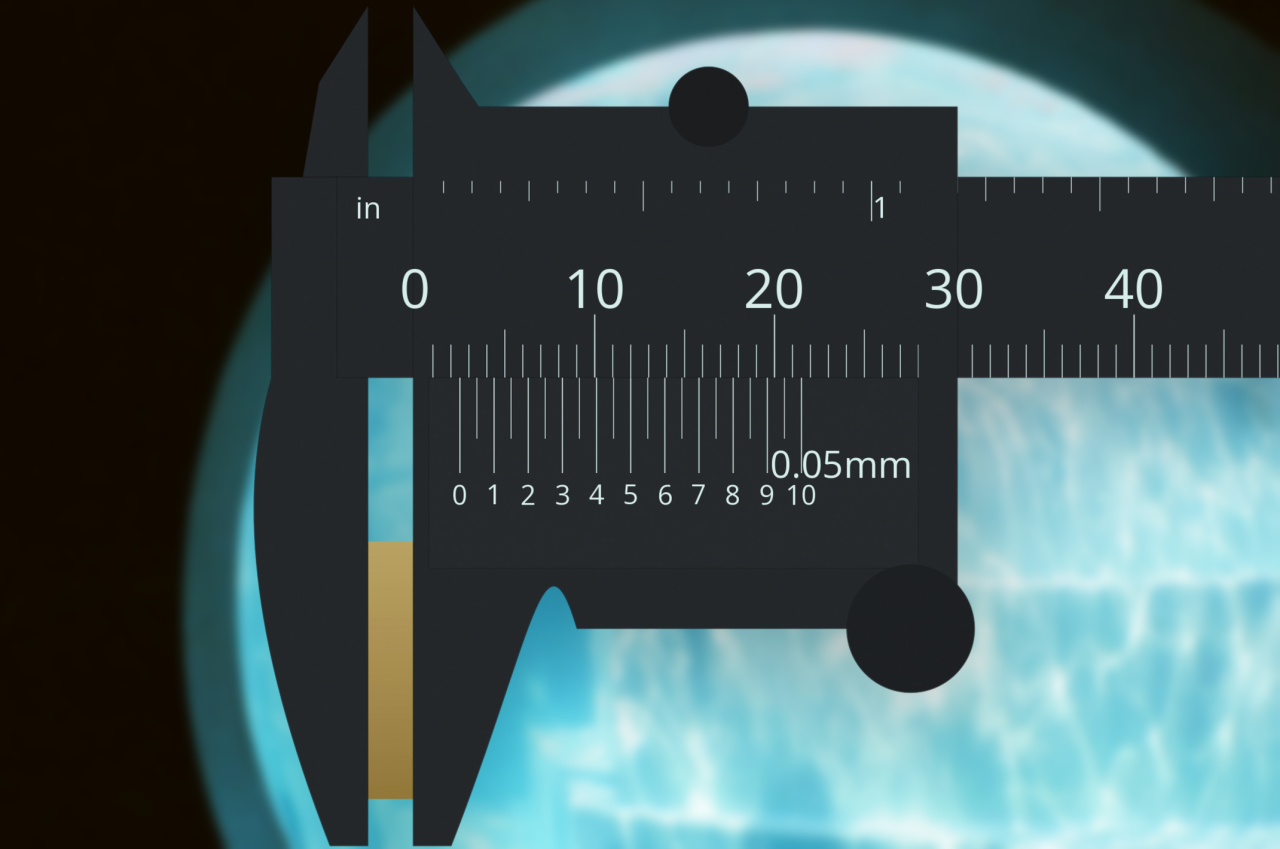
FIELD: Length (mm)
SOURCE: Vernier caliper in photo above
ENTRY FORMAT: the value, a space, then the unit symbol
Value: 2.5 mm
